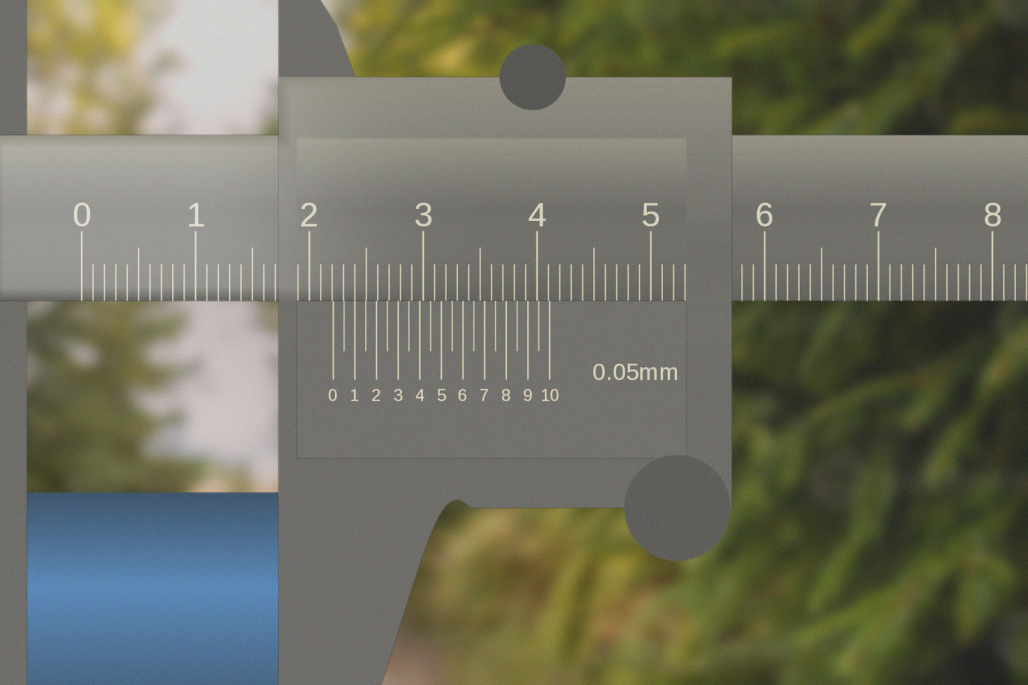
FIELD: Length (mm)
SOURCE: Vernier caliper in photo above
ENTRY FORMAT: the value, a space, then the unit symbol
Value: 22.1 mm
